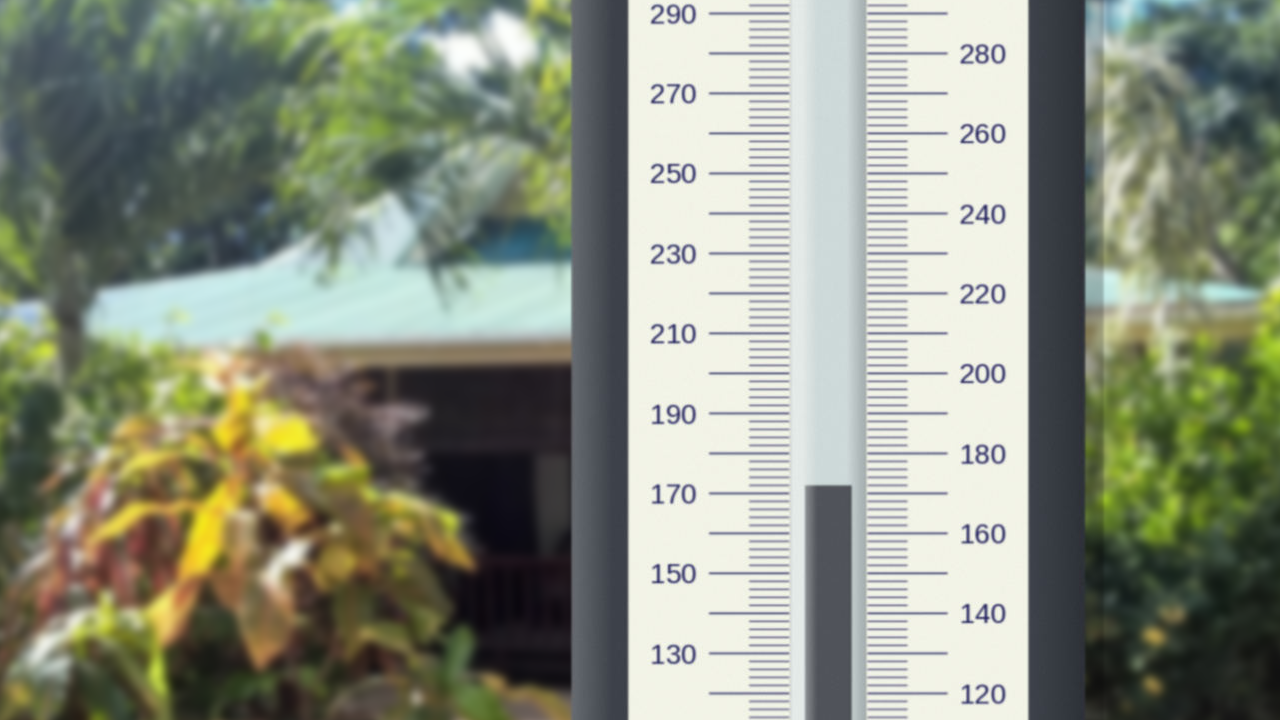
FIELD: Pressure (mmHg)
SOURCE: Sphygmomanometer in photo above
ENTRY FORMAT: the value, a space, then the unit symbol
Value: 172 mmHg
